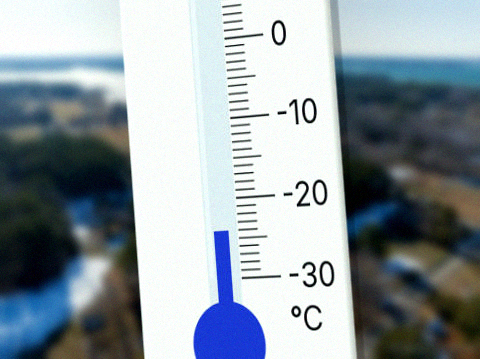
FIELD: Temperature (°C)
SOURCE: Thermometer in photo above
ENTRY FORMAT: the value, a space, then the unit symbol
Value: -24 °C
